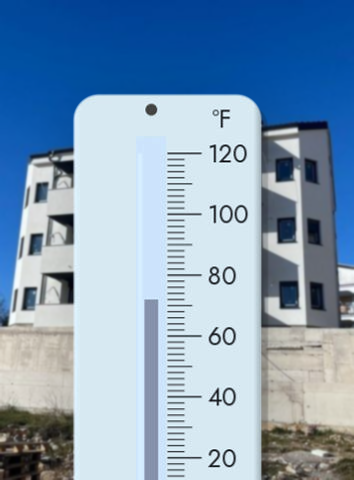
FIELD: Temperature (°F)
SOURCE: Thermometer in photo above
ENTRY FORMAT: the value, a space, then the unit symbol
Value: 72 °F
